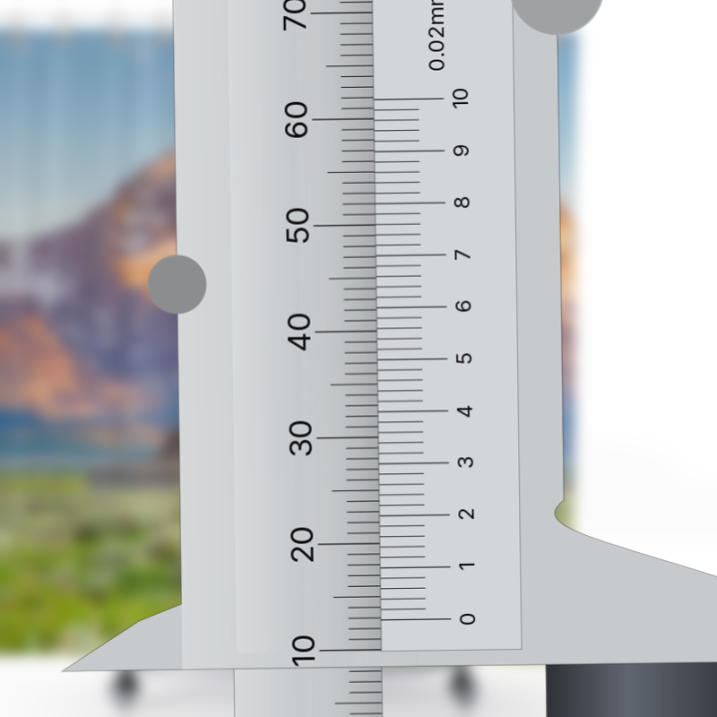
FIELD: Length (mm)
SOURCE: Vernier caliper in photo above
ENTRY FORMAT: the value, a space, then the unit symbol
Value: 12.8 mm
